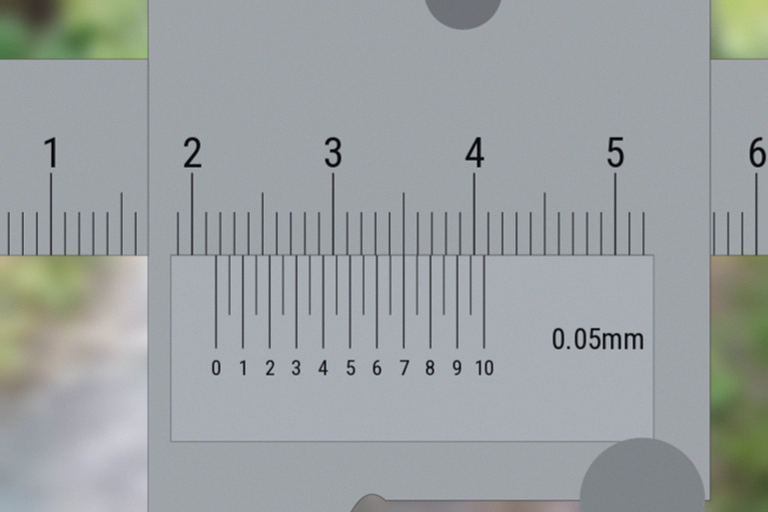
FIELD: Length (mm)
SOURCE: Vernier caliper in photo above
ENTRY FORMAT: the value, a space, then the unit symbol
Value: 21.7 mm
